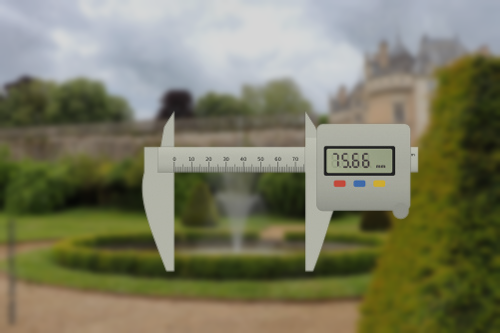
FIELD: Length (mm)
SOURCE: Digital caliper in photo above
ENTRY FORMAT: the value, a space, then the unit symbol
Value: 75.66 mm
